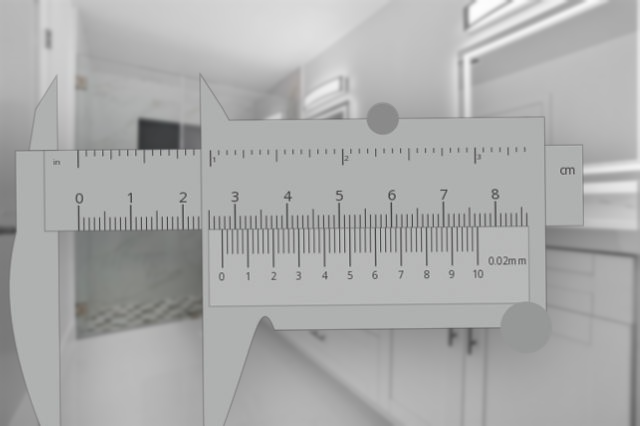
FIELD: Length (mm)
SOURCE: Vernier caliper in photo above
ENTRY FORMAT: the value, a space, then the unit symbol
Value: 27.5 mm
